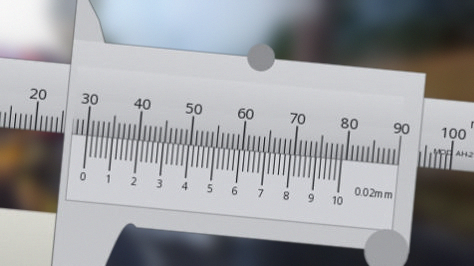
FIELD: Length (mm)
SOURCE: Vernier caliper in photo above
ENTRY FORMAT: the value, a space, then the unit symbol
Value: 30.0 mm
